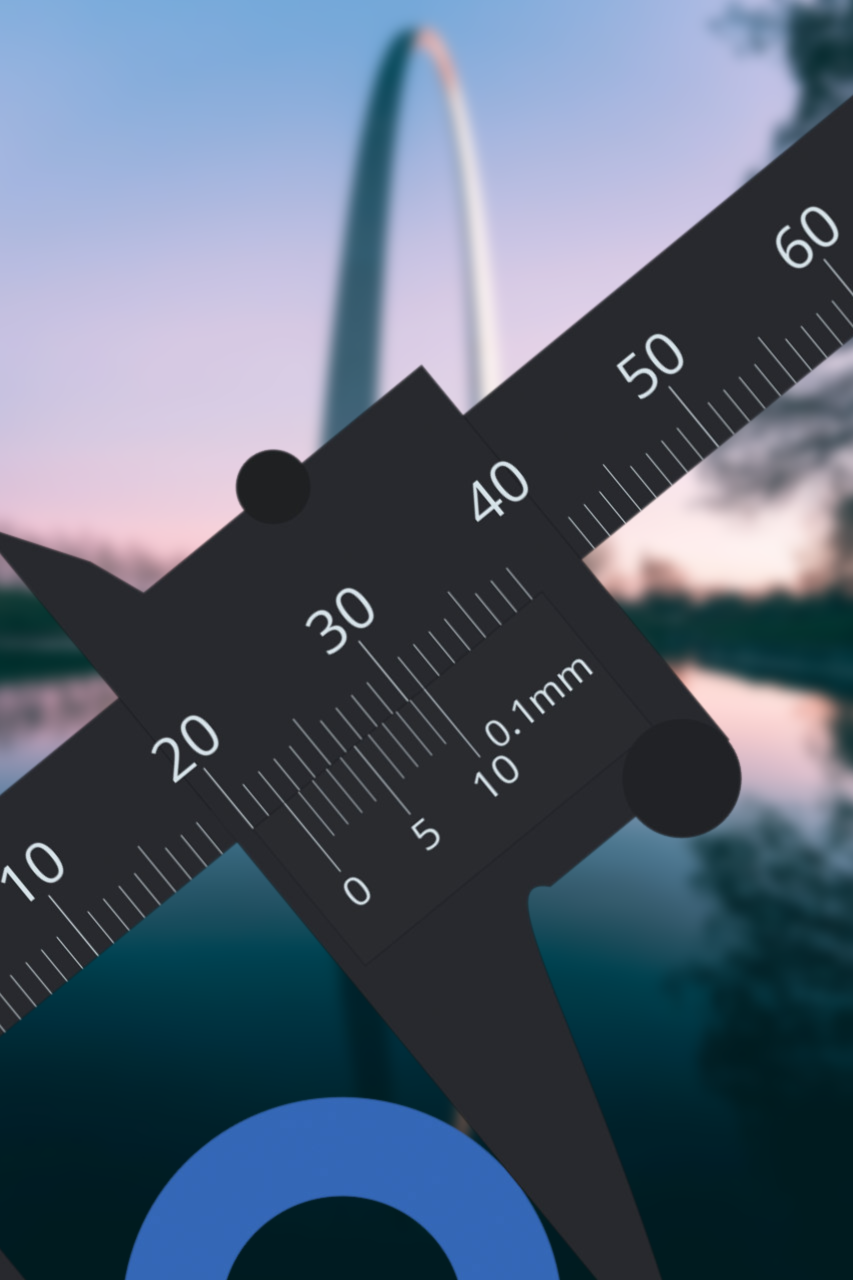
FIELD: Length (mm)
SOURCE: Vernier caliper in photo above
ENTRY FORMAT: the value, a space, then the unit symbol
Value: 22.0 mm
